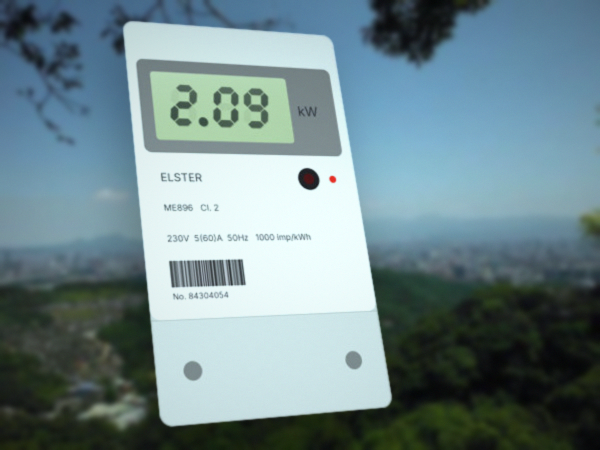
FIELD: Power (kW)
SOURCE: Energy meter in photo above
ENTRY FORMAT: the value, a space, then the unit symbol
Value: 2.09 kW
